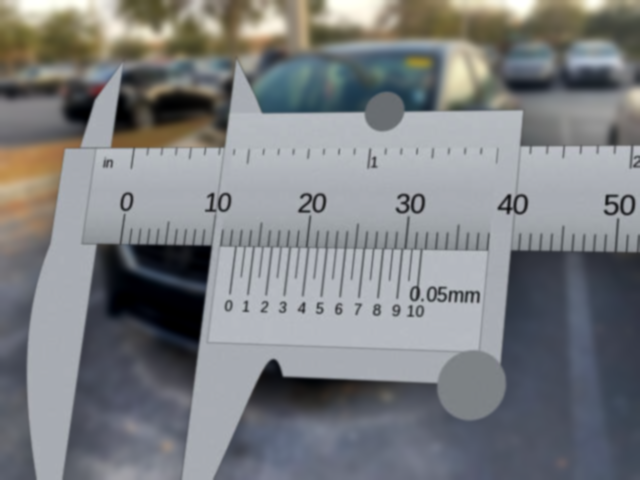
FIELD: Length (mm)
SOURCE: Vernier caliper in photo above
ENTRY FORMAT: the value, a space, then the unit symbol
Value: 12.6 mm
